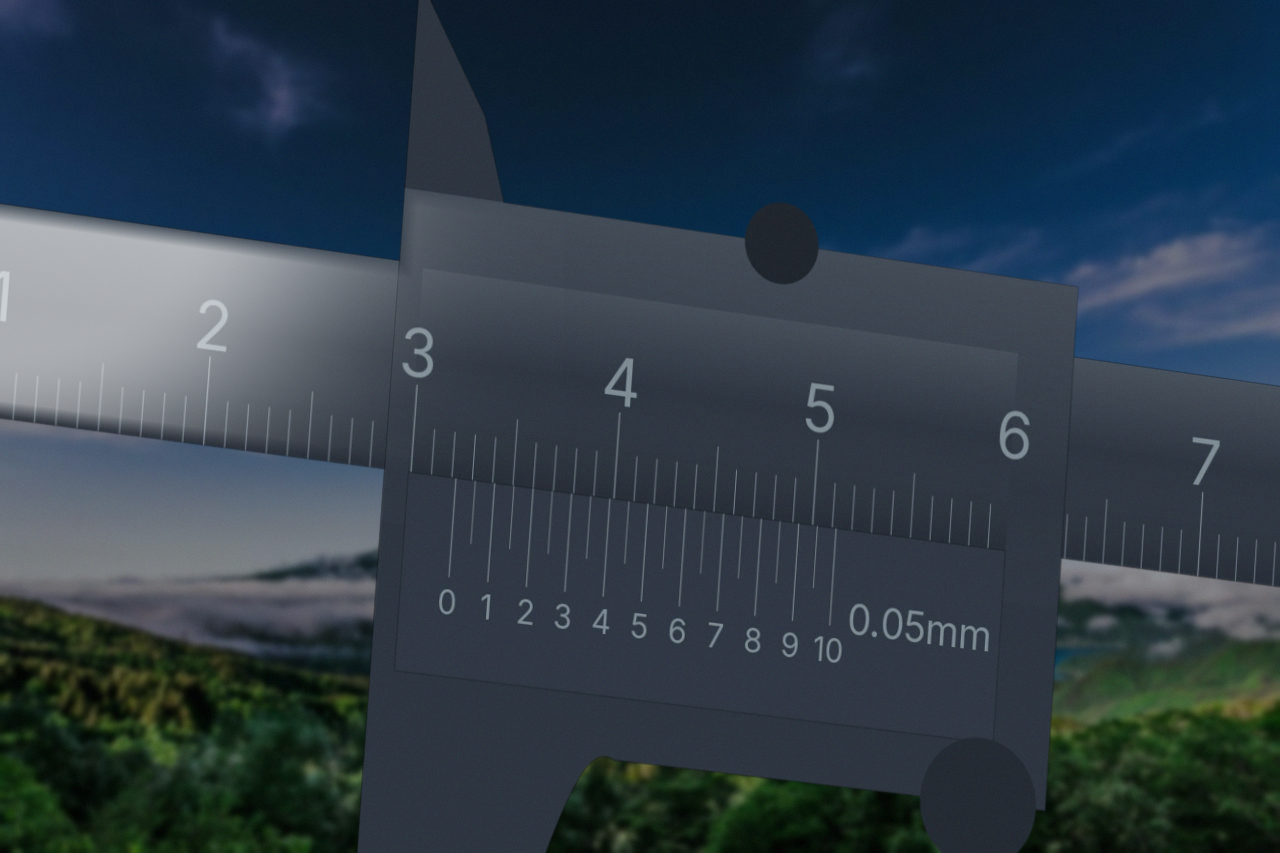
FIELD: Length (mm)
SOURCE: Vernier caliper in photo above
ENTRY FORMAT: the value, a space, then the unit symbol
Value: 32.2 mm
